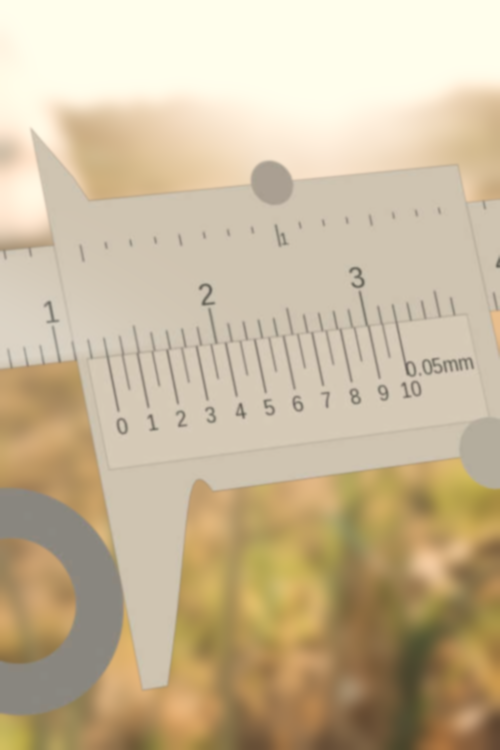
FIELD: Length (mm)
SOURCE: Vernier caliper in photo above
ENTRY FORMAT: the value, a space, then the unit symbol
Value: 13.0 mm
